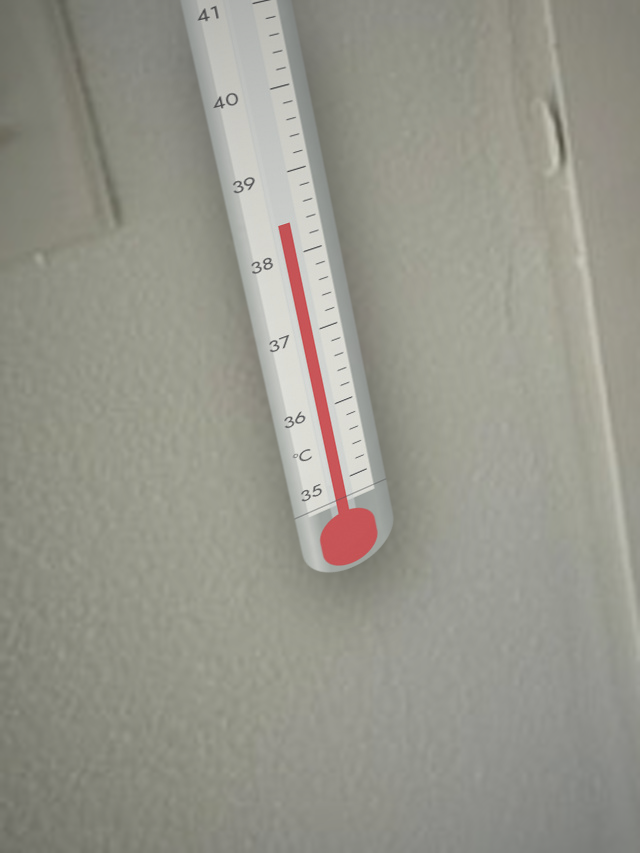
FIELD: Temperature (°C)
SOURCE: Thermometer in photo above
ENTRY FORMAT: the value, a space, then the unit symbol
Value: 38.4 °C
